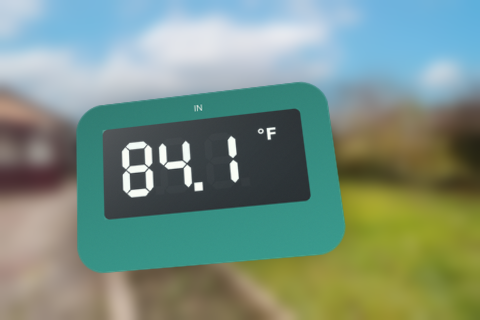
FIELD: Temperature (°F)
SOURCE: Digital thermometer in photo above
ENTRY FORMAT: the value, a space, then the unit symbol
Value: 84.1 °F
